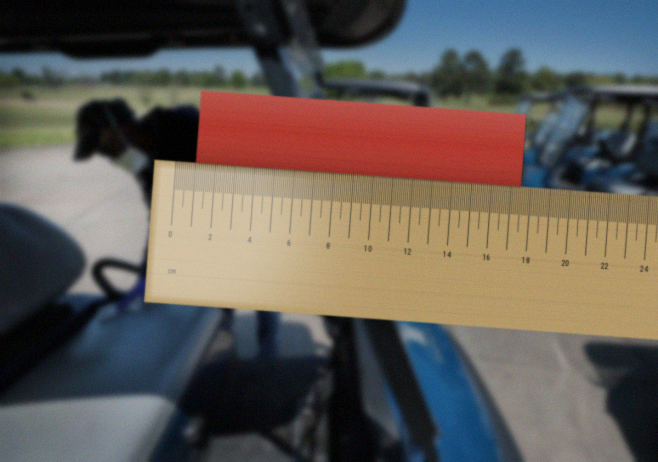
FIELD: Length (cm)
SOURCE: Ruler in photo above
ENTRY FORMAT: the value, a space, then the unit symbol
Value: 16.5 cm
